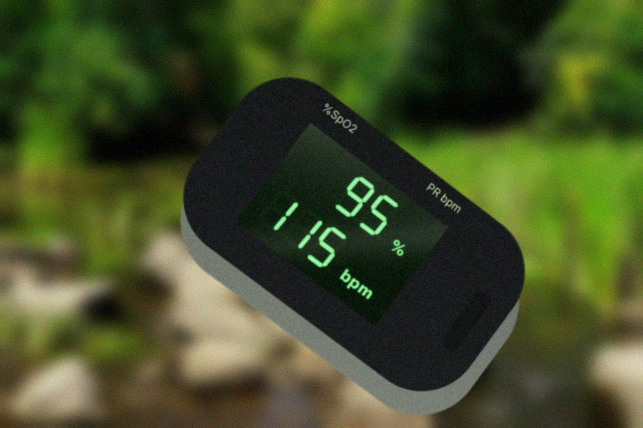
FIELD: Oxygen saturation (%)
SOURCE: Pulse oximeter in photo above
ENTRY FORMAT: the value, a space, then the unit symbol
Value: 95 %
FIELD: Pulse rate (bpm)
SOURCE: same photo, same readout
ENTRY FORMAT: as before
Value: 115 bpm
